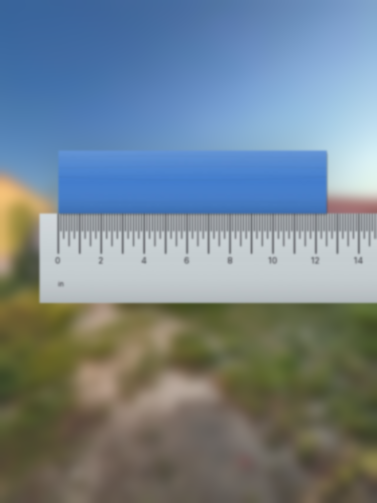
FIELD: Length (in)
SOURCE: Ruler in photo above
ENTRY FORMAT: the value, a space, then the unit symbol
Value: 12.5 in
